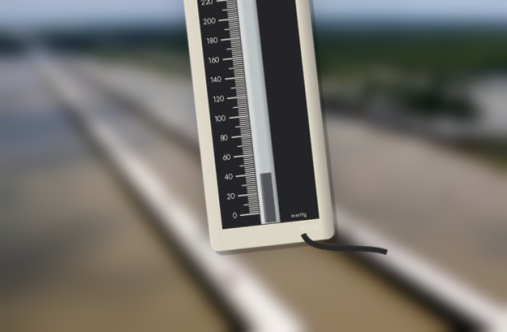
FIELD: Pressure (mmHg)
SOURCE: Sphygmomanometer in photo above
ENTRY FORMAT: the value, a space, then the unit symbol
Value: 40 mmHg
